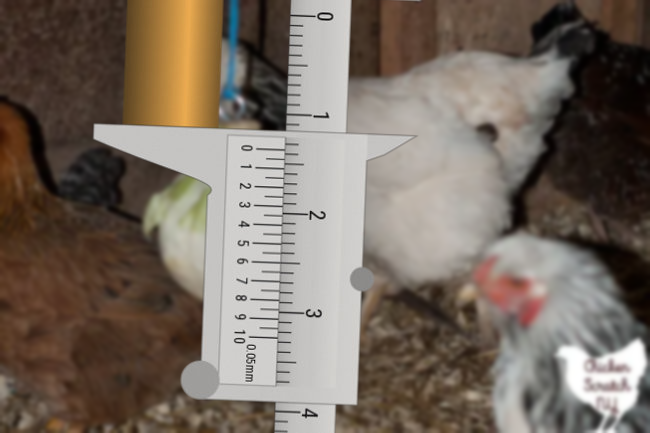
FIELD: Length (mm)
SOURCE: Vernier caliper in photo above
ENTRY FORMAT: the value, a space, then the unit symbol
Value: 13.6 mm
